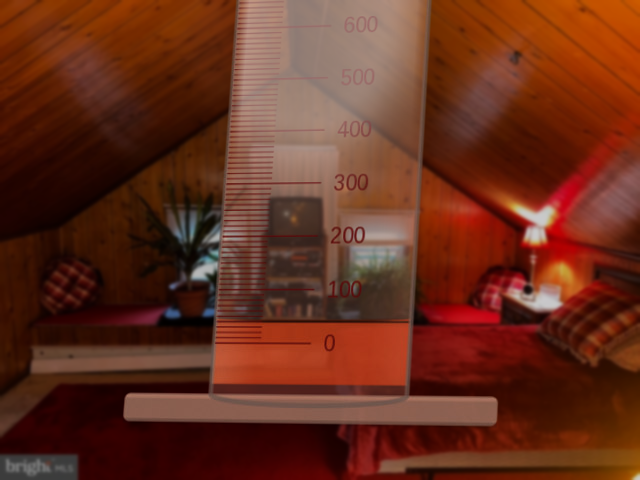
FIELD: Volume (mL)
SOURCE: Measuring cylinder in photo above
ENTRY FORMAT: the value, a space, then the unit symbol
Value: 40 mL
